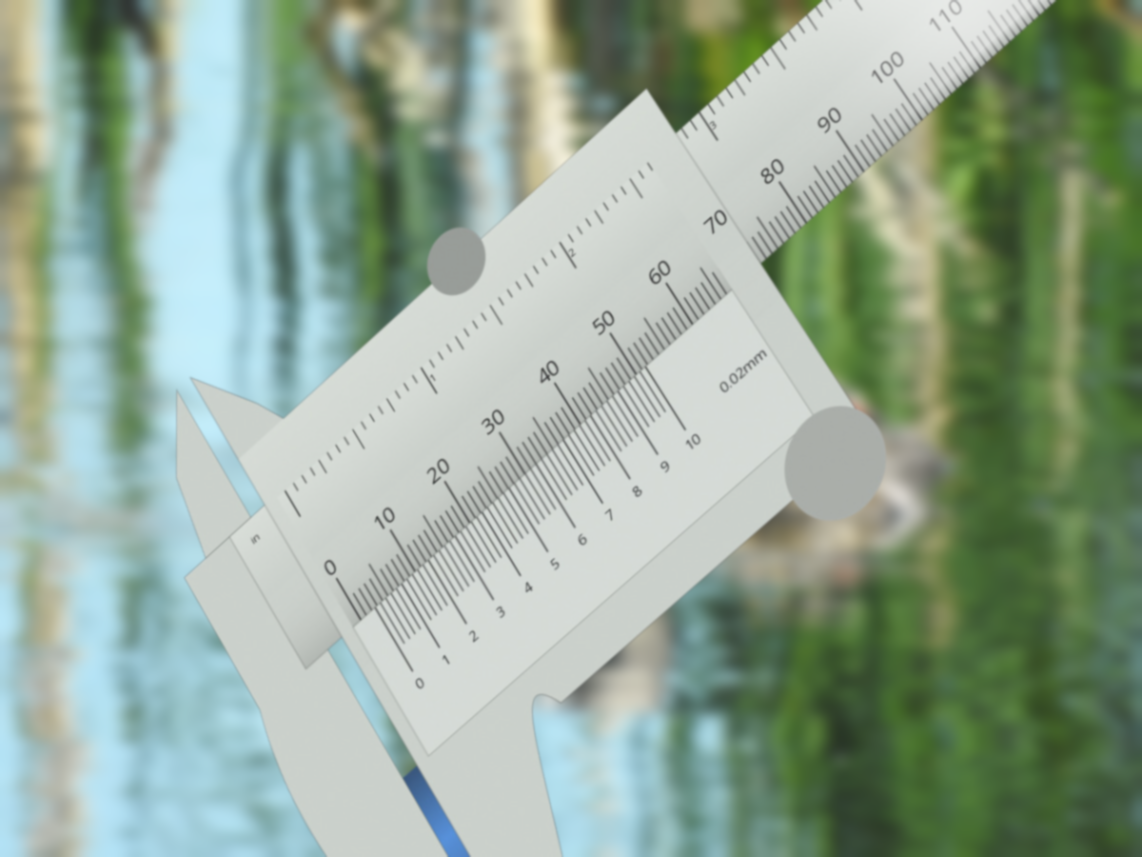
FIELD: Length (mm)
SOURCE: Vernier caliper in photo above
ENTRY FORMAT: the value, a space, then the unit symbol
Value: 2.6 mm
